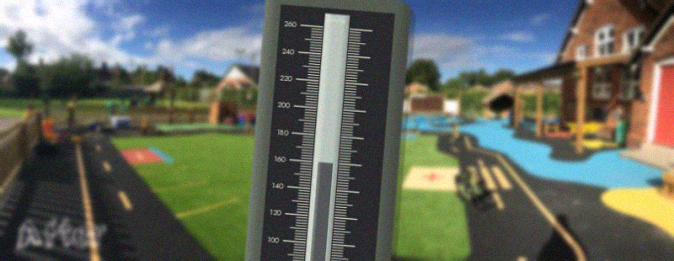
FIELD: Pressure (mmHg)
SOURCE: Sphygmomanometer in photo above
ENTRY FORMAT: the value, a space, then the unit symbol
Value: 160 mmHg
